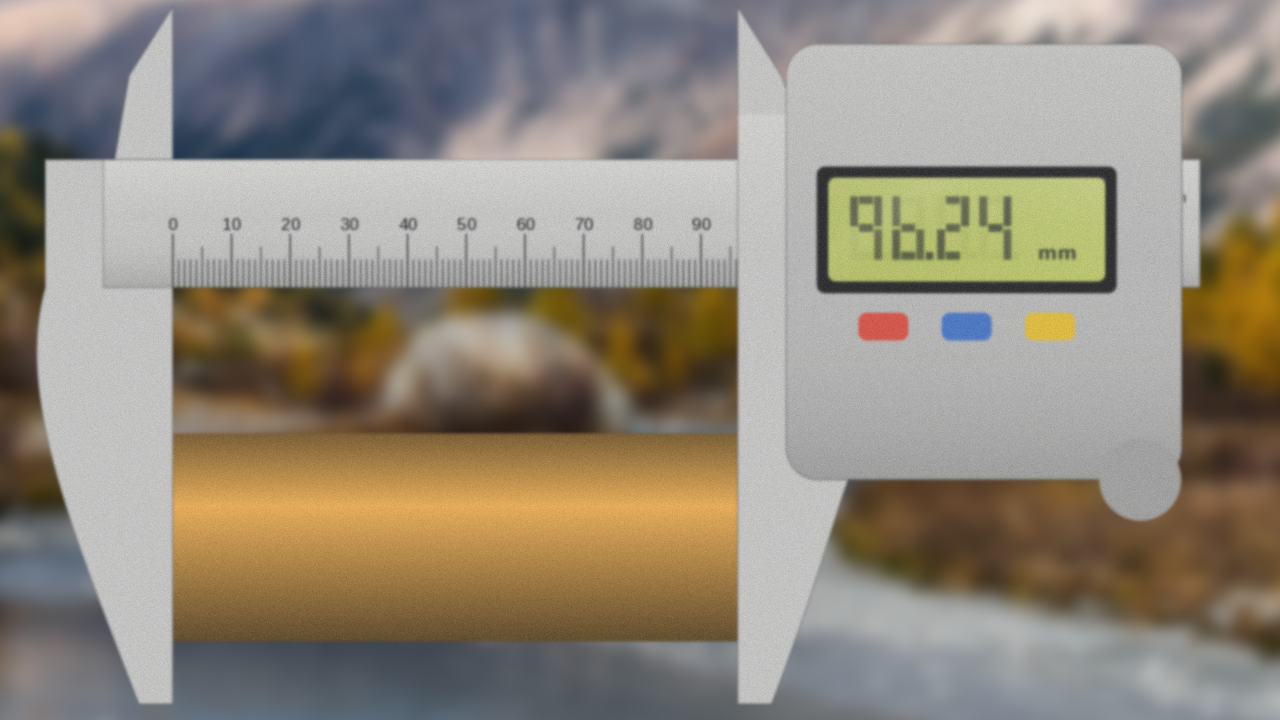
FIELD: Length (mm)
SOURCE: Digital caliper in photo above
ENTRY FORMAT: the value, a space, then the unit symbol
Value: 96.24 mm
